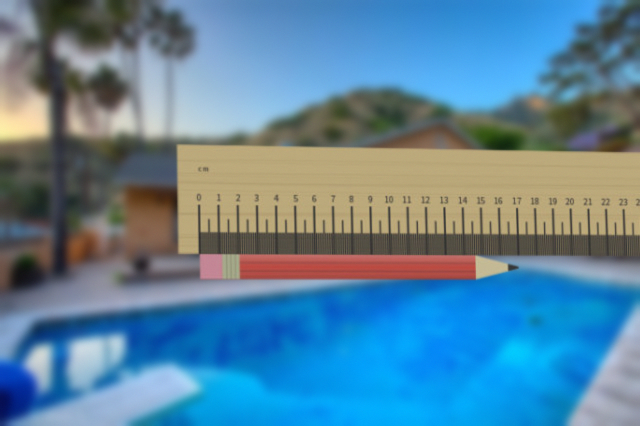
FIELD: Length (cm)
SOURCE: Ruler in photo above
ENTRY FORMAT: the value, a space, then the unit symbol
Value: 17 cm
